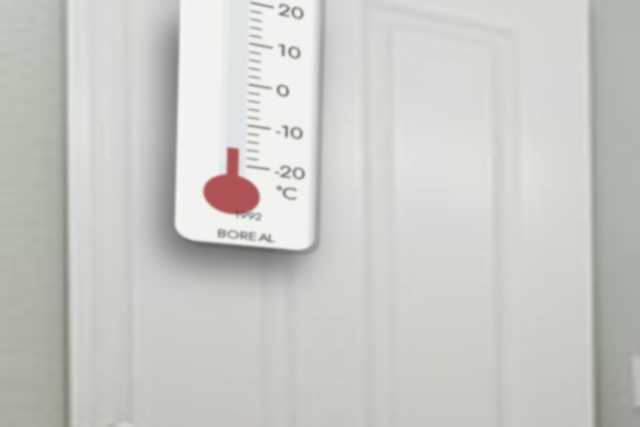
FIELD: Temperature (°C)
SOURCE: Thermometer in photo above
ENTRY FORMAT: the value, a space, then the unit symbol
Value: -16 °C
